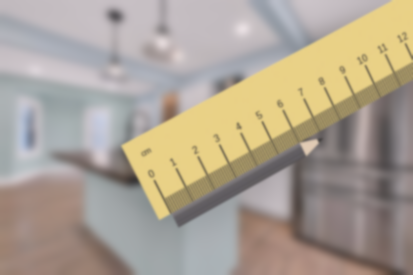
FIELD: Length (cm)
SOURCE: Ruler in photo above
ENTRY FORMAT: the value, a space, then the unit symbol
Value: 7 cm
